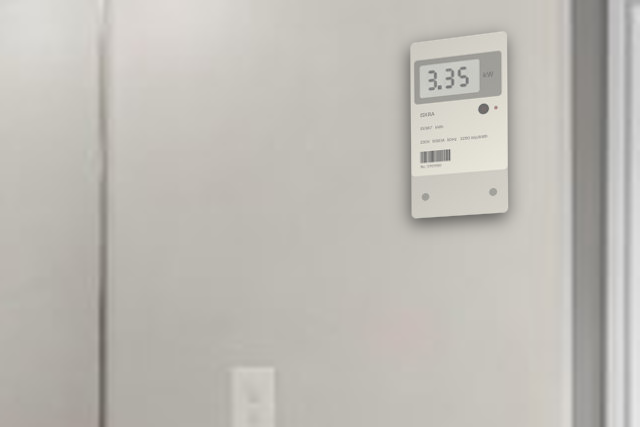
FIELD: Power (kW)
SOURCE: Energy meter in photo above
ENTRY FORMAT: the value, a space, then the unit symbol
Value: 3.35 kW
